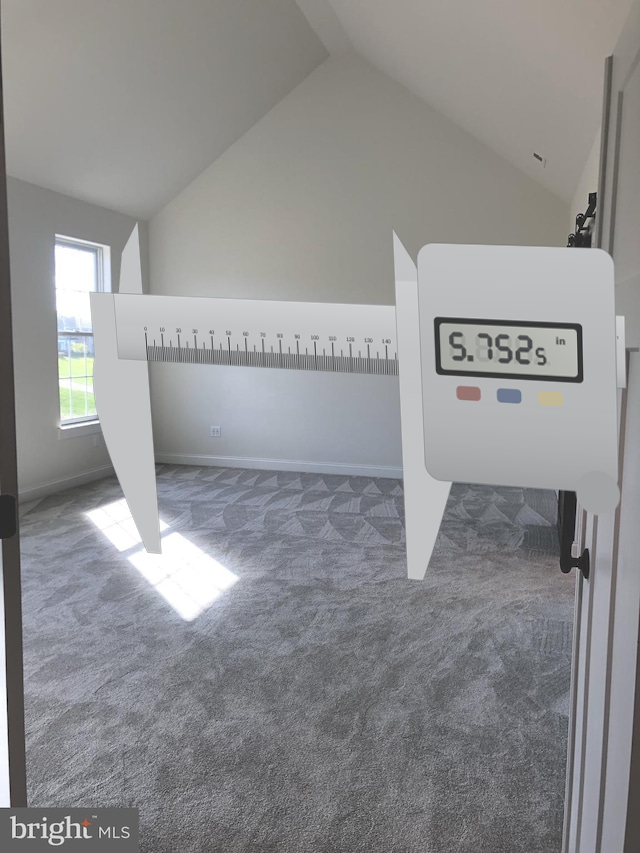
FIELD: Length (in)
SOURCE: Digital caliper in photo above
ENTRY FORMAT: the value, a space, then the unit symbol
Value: 5.7525 in
